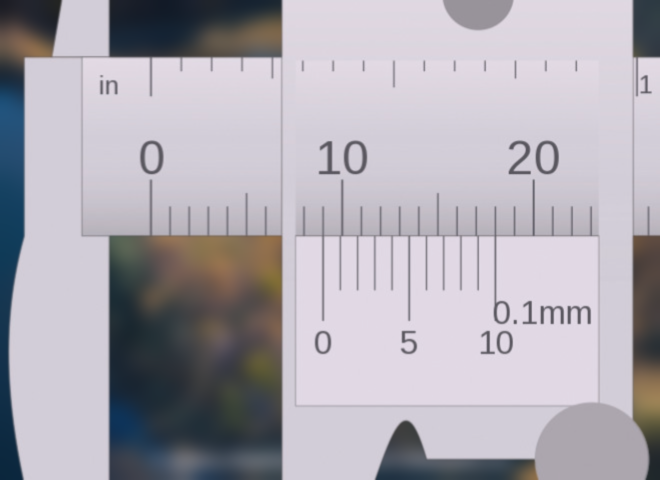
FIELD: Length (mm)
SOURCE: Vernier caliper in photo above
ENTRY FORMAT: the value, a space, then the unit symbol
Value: 9.0 mm
